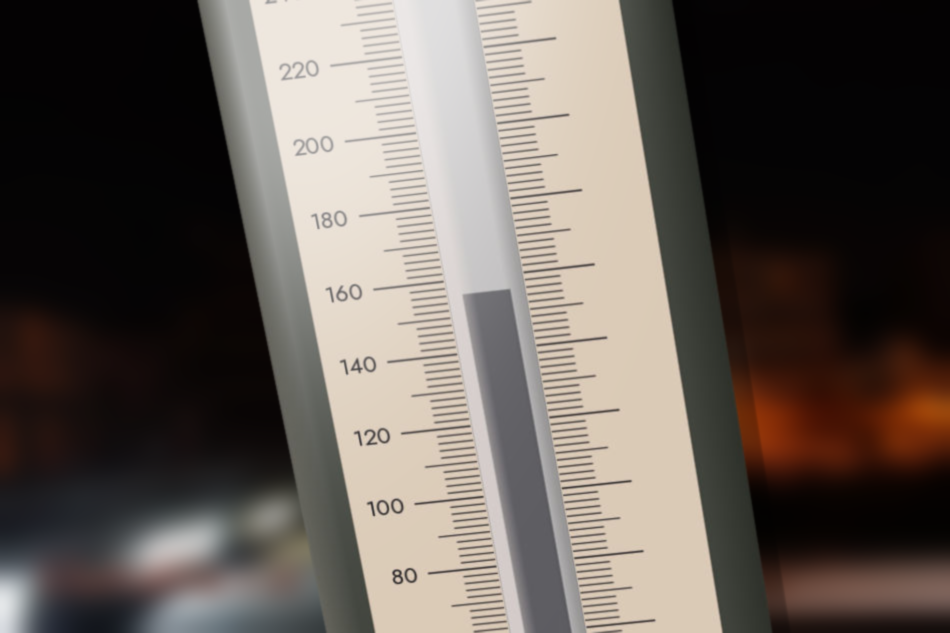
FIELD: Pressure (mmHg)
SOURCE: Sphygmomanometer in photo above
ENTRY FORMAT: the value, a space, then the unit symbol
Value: 156 mmHg
